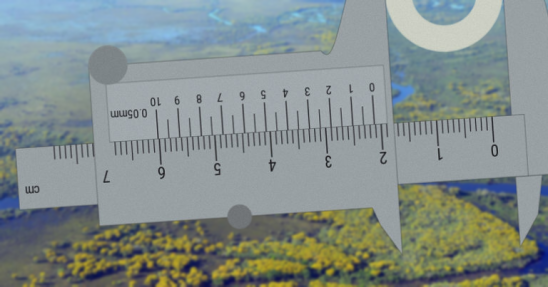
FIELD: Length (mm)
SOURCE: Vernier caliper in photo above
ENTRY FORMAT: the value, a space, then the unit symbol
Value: 21.2 mm
